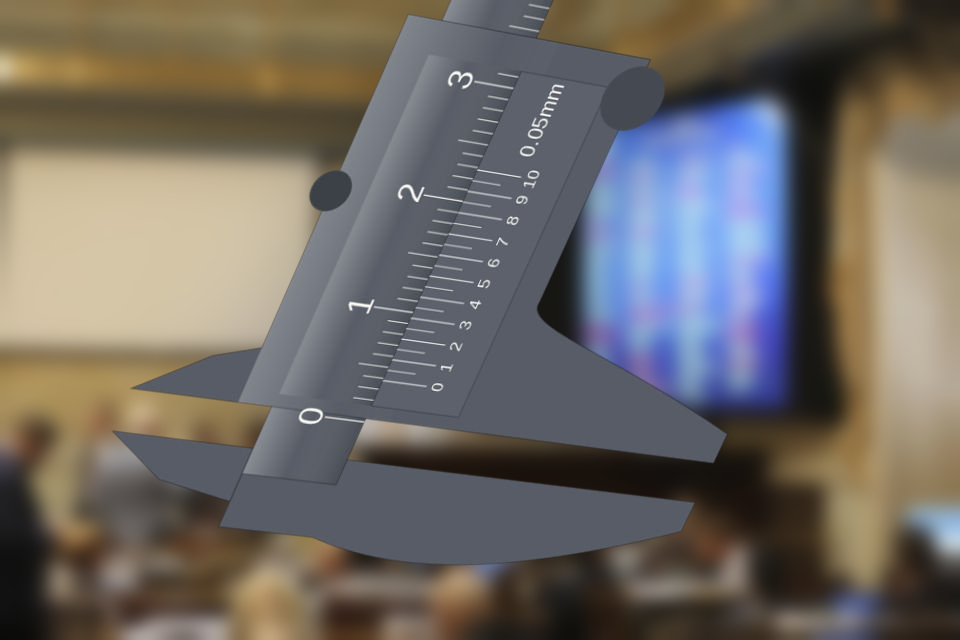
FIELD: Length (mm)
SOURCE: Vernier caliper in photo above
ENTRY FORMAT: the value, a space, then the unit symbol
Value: 3.8 mm
